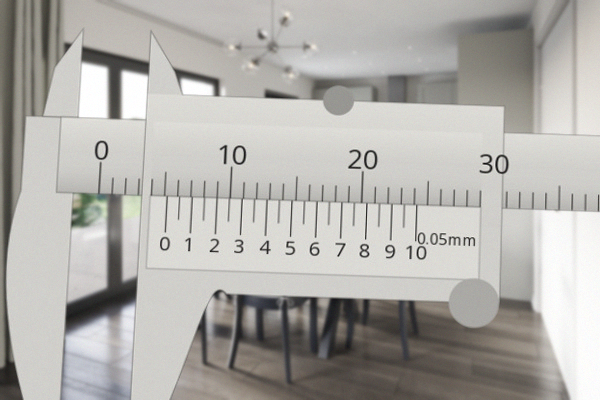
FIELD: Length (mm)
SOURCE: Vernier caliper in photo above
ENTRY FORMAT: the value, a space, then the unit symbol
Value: 5.2 mm
